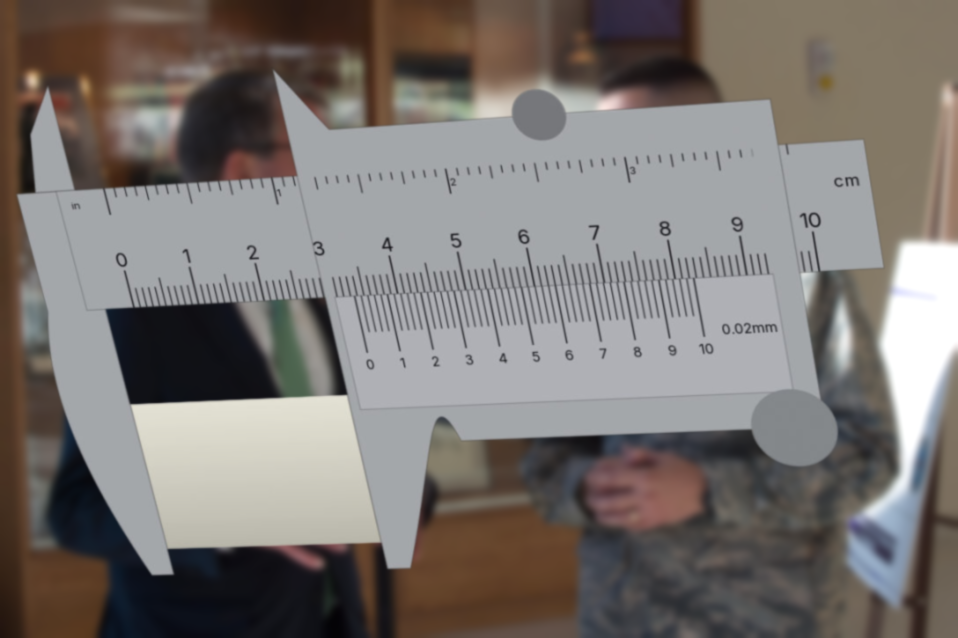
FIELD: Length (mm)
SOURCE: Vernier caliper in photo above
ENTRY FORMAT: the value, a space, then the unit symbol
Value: 33.6 mm
